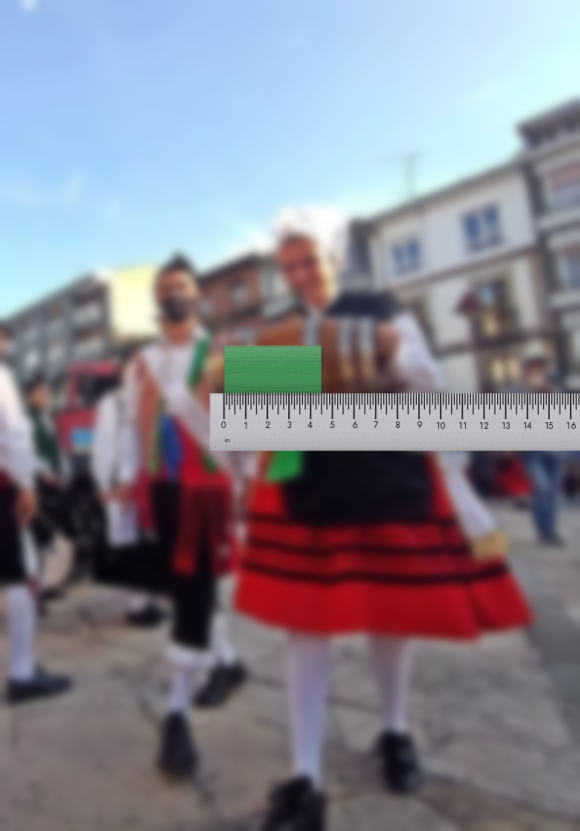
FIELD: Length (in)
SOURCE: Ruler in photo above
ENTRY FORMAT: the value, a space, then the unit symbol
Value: 4.5 in
